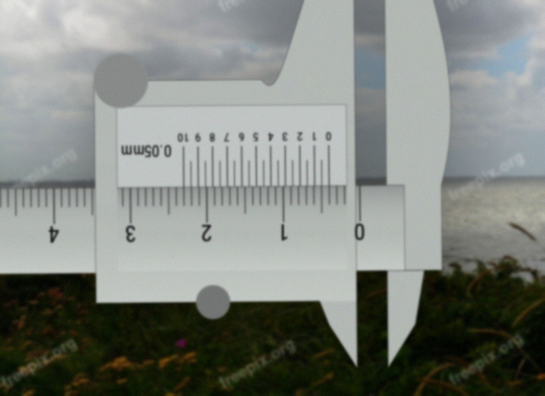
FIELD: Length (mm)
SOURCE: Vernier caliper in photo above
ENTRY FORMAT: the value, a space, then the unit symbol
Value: 4.0 mm
